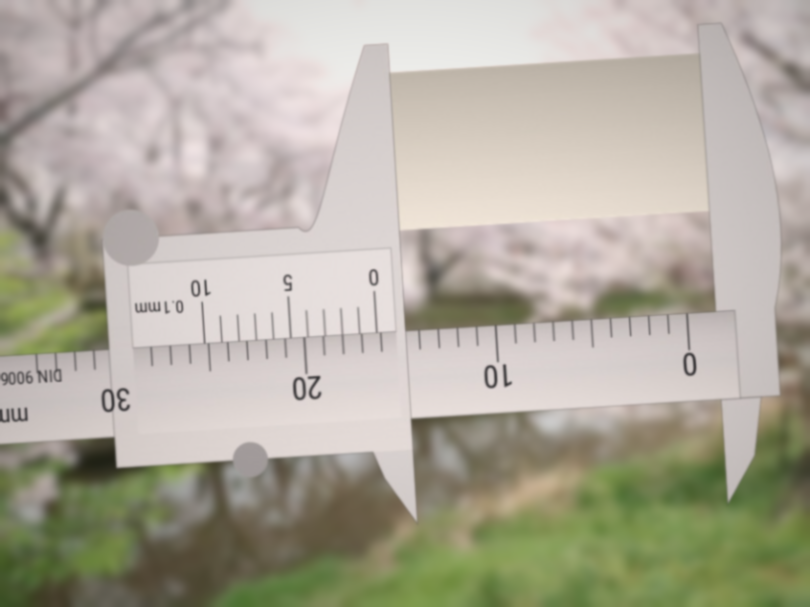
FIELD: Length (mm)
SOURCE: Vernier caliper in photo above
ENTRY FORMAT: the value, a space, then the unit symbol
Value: 16.2 mm
